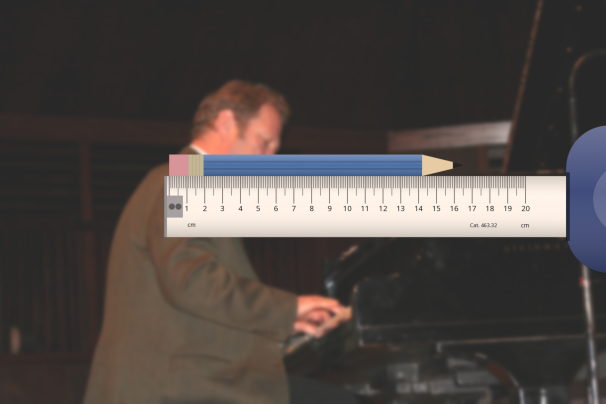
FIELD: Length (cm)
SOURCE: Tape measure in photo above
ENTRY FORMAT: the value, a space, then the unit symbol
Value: 16.5 cm
